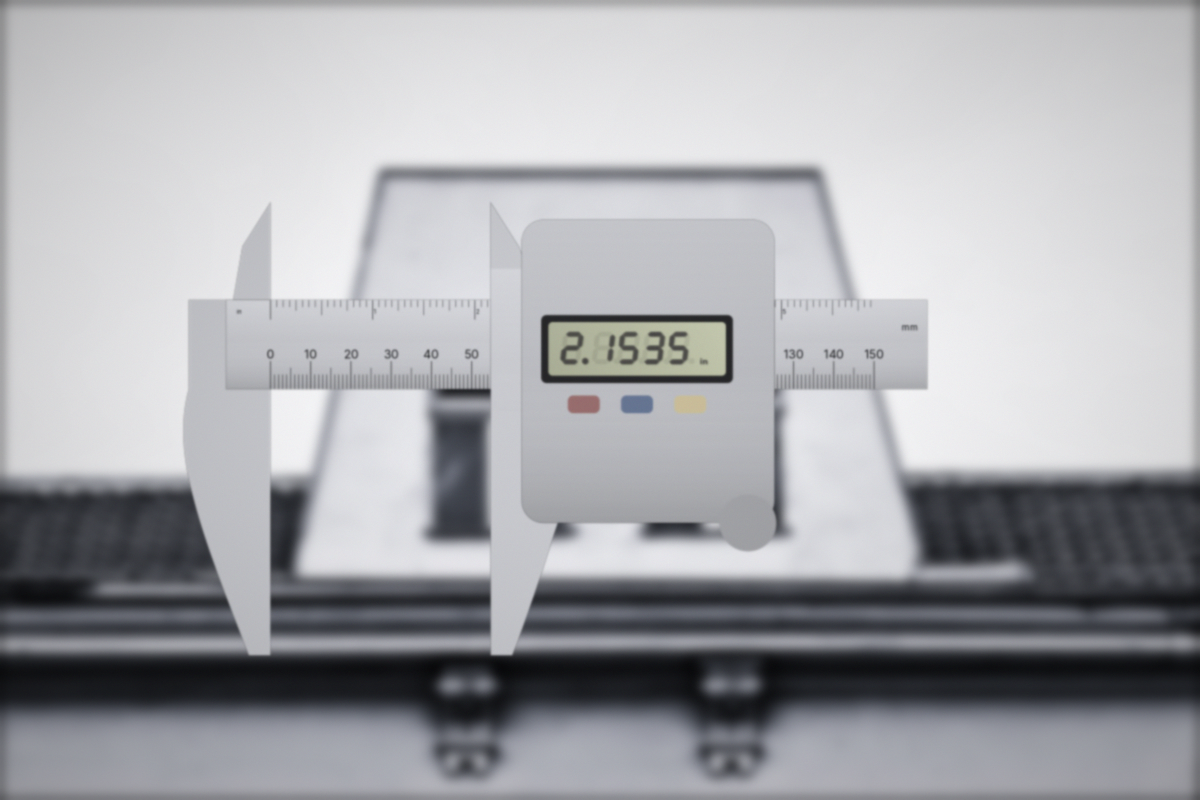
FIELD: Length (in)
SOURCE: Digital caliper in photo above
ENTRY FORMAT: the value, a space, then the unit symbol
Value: 2.1535 in
